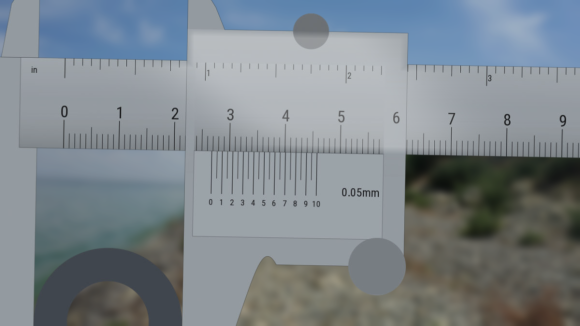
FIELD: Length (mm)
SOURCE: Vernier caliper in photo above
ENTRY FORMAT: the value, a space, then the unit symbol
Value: 26.8 mm
